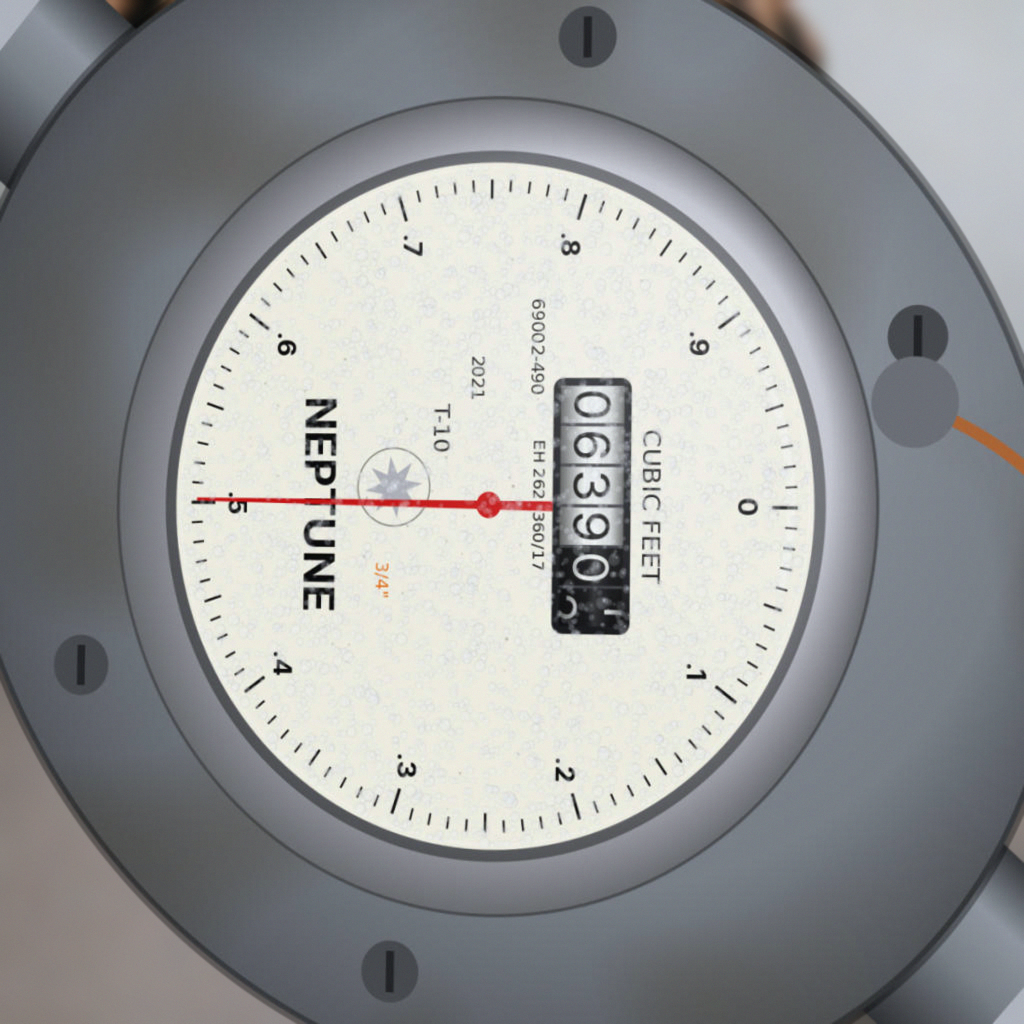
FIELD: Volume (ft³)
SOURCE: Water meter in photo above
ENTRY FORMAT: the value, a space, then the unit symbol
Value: 63901.50 ft³
